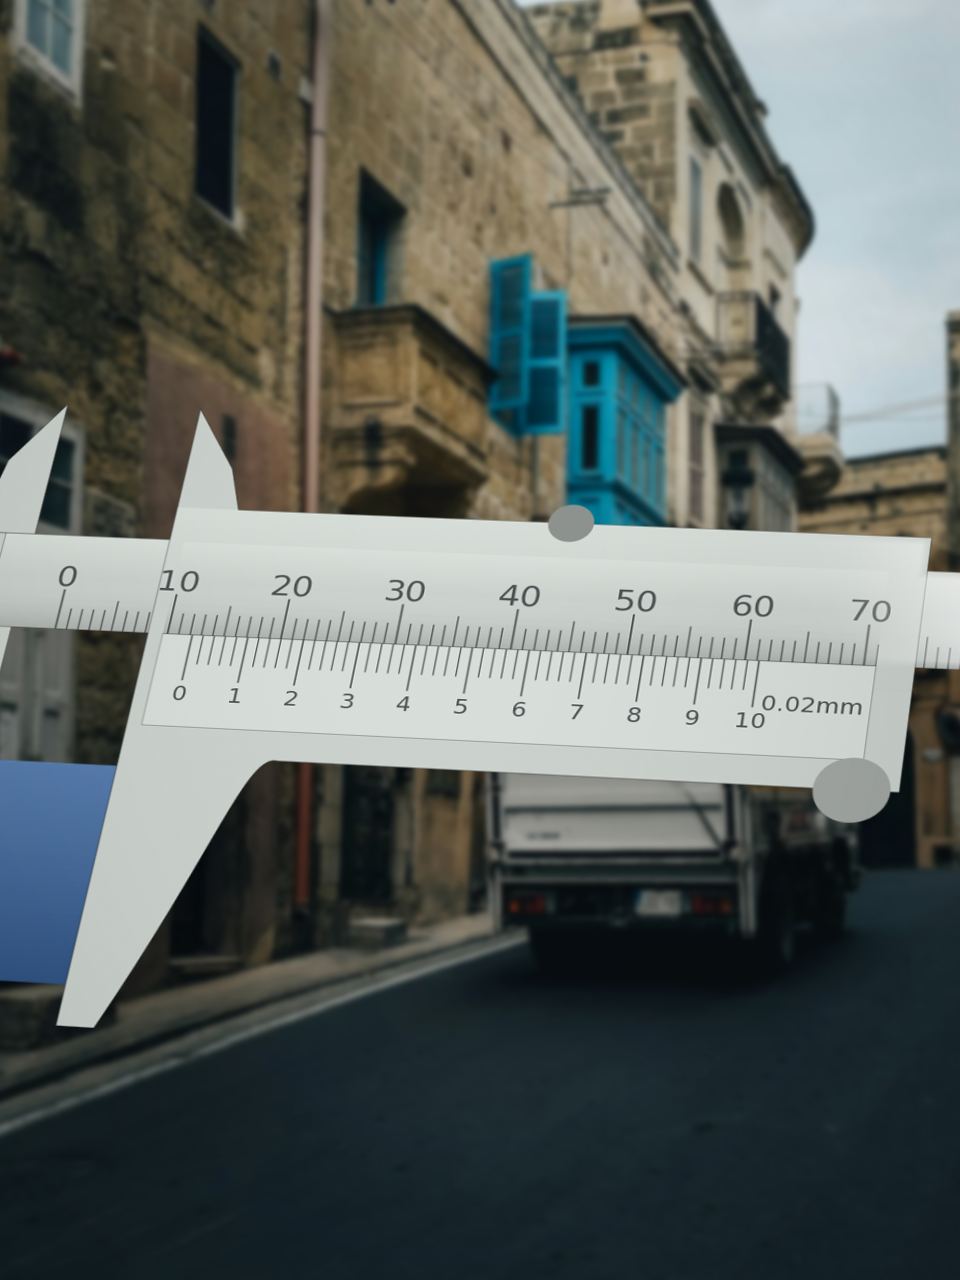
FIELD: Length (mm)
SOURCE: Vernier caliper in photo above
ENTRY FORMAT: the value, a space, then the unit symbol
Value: 12.2 mm
